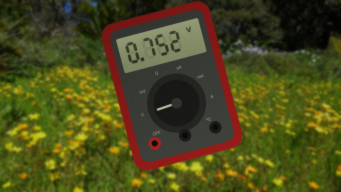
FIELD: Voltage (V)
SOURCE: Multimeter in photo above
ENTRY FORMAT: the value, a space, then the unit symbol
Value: 0.752 V
